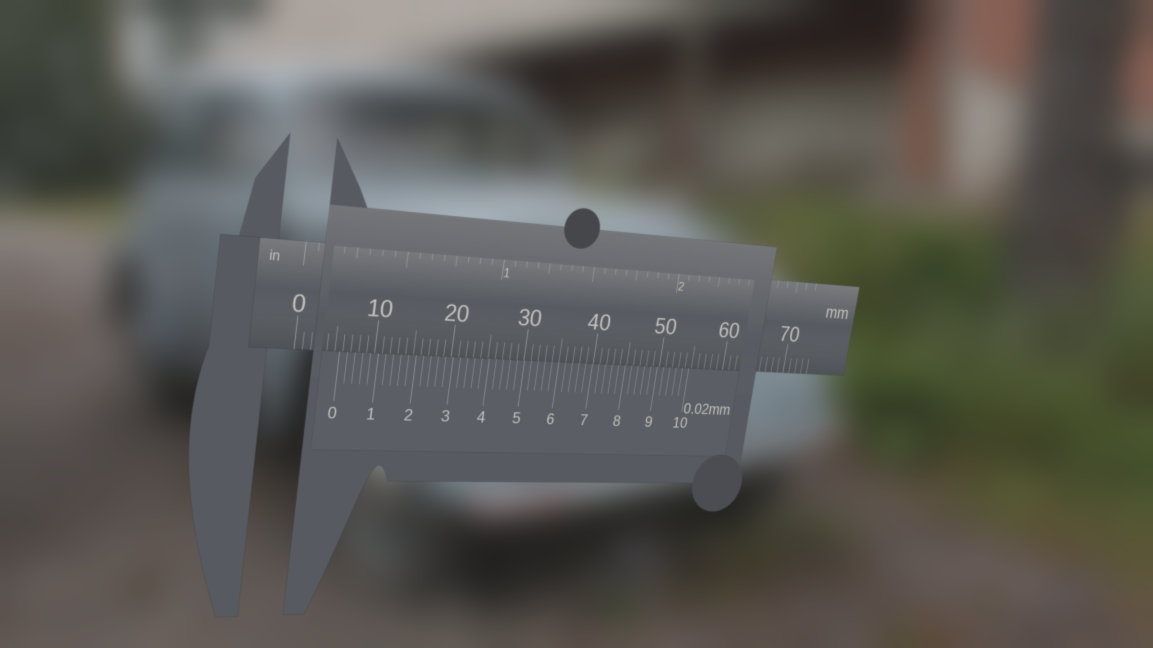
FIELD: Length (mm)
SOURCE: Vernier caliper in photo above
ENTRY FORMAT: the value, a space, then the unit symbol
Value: 5.6 mm
